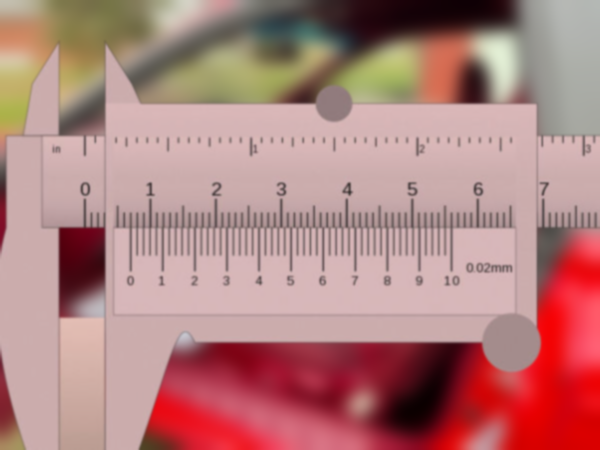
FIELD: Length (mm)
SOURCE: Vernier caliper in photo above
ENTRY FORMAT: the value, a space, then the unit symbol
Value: 7.0 mm
